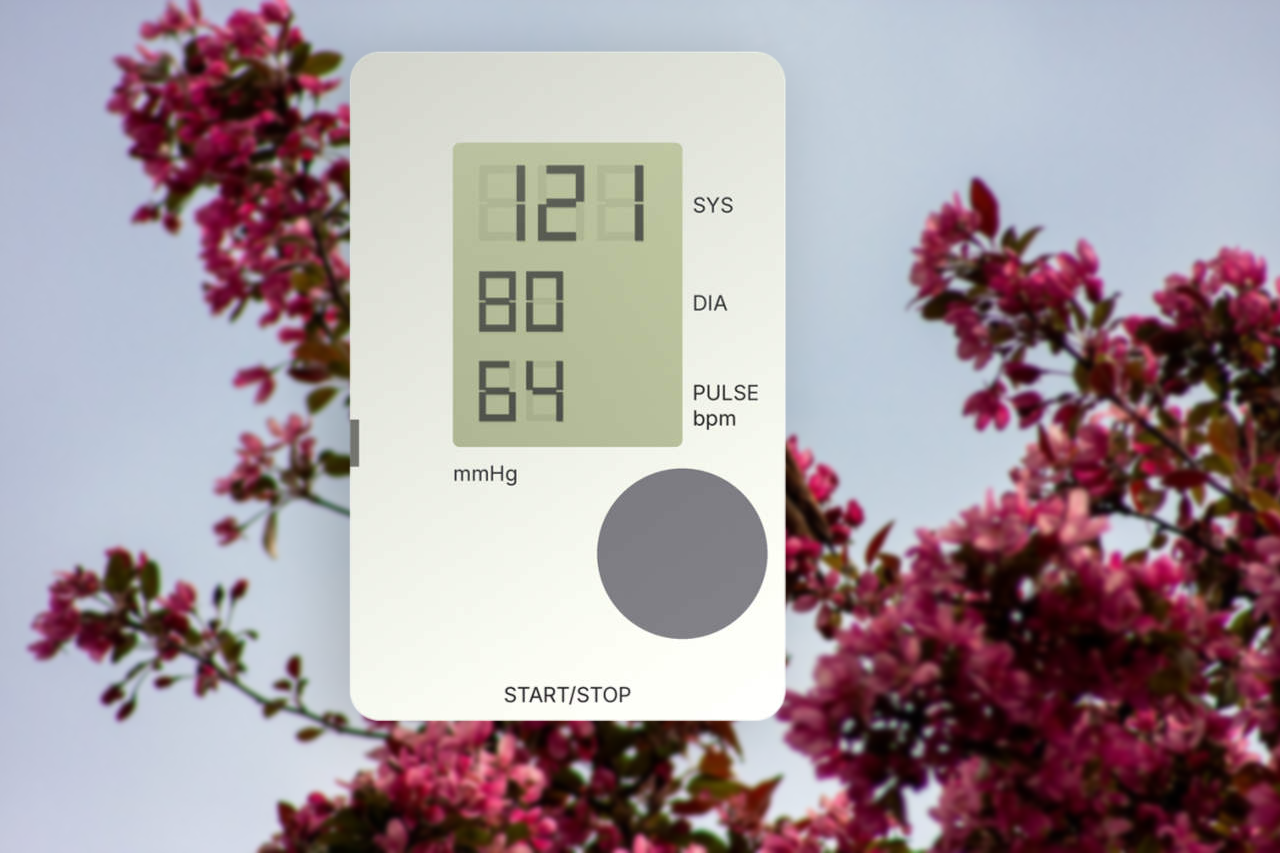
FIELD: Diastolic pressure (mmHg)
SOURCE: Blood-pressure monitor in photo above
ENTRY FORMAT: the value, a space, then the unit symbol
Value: 80 mmHg
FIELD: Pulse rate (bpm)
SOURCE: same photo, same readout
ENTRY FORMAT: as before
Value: 64 bpm
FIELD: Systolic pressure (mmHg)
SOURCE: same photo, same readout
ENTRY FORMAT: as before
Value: 121 mmHg
